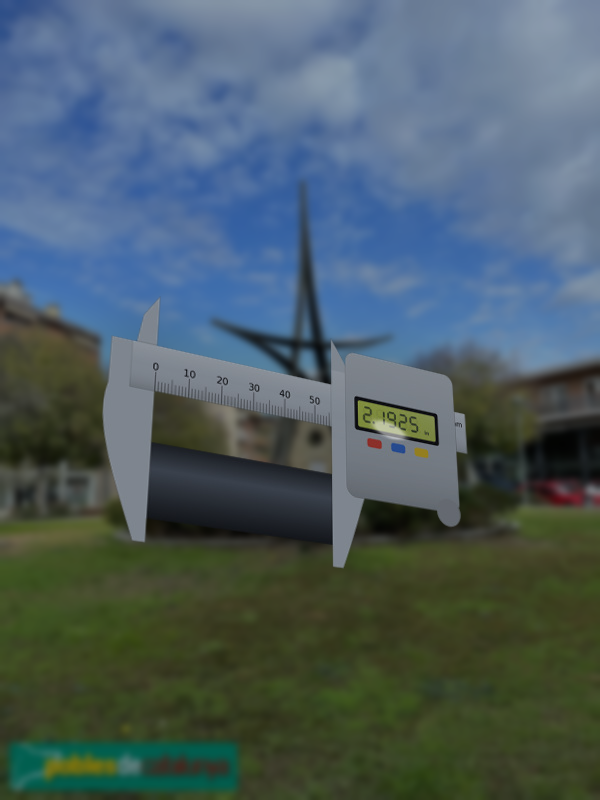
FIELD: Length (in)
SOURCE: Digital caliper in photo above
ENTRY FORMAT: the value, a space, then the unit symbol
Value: 2.1925 in
